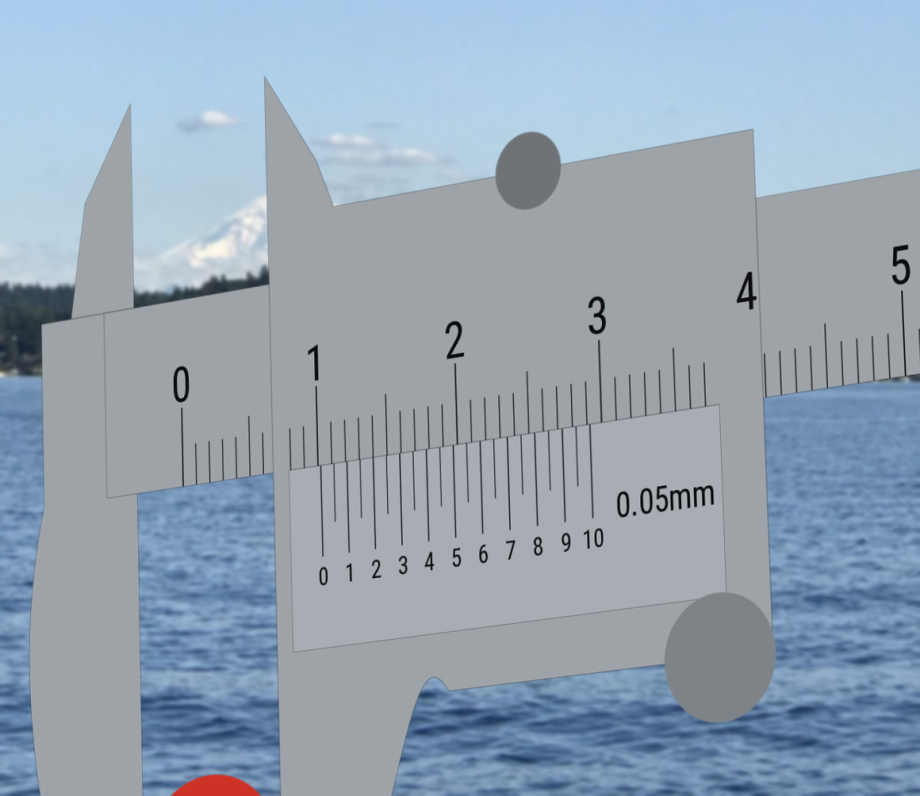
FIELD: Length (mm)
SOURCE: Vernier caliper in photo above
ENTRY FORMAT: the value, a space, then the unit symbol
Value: 10.2 mm
